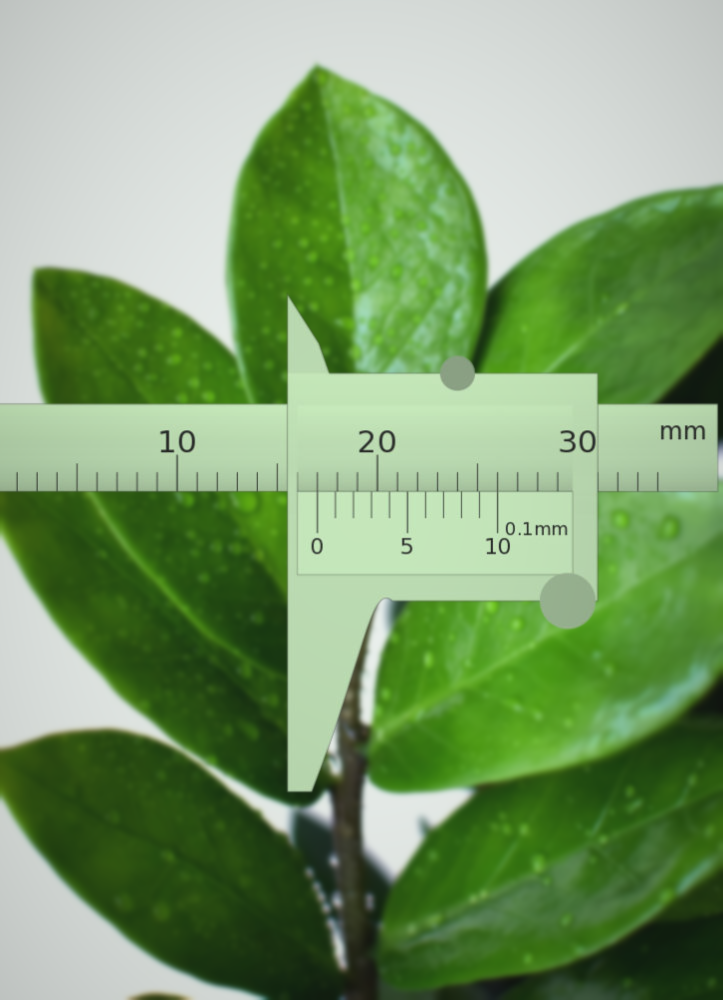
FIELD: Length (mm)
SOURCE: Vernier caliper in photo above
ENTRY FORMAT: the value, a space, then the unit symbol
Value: 17.0 mm
